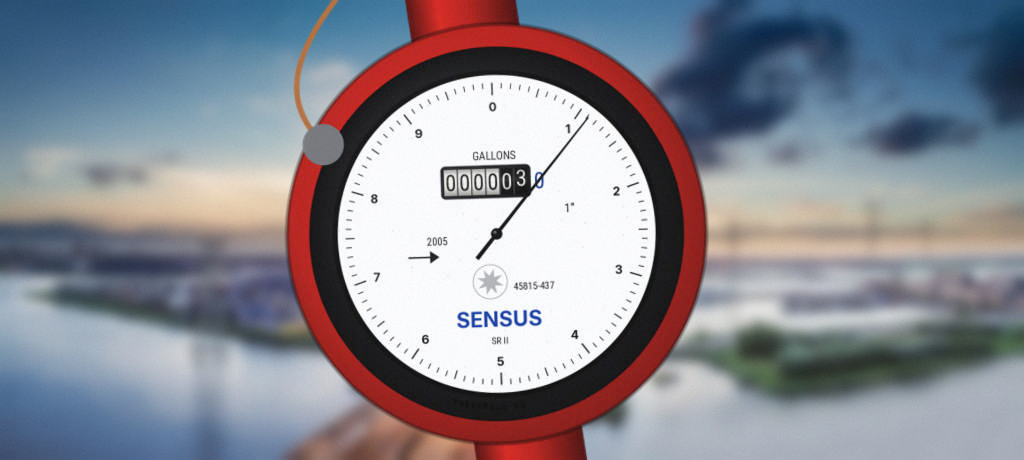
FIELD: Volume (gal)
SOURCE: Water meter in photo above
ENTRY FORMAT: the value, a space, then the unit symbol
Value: 31.1 gal
